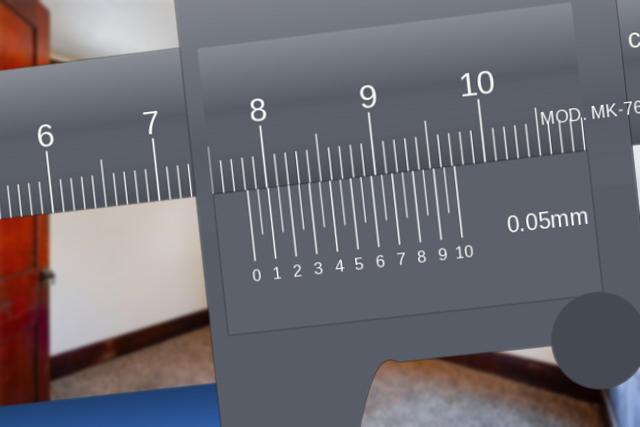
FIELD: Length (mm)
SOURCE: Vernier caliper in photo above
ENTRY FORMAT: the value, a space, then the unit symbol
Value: 78.2 mm
